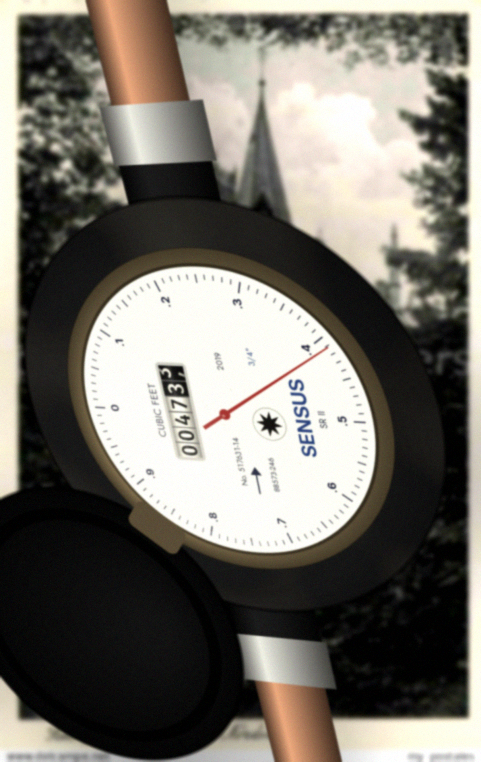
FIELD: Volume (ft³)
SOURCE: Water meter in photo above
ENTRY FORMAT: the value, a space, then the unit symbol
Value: 4733.41 ft³
